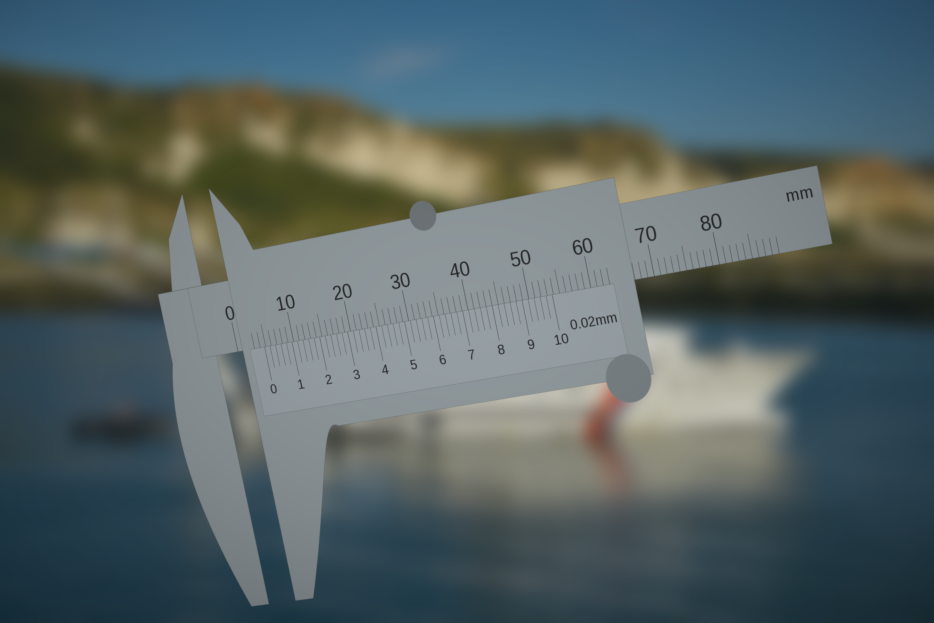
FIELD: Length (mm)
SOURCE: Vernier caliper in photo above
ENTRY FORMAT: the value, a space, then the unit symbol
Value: 4.8 mm
